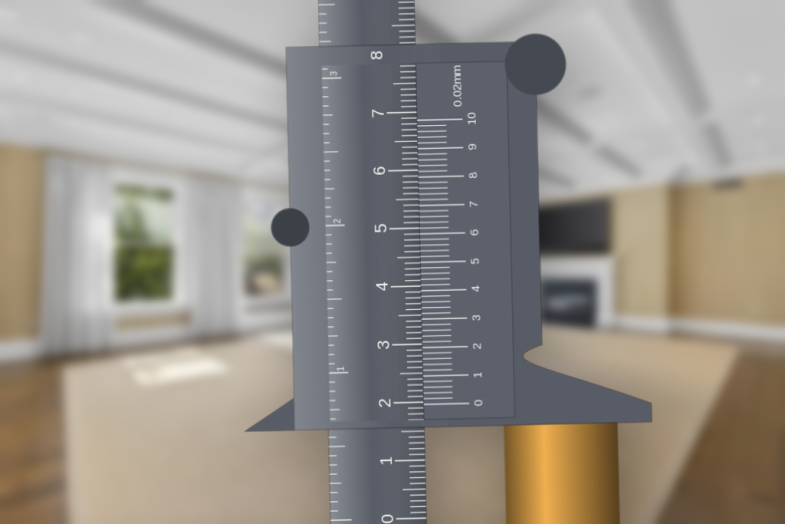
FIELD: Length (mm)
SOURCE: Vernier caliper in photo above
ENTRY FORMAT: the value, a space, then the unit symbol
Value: 19.6 mm
